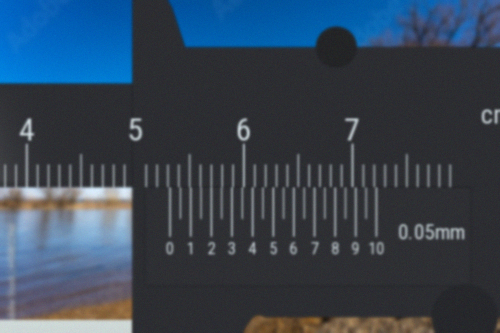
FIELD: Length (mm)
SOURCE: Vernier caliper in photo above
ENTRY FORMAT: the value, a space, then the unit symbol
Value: 53.2 mm
